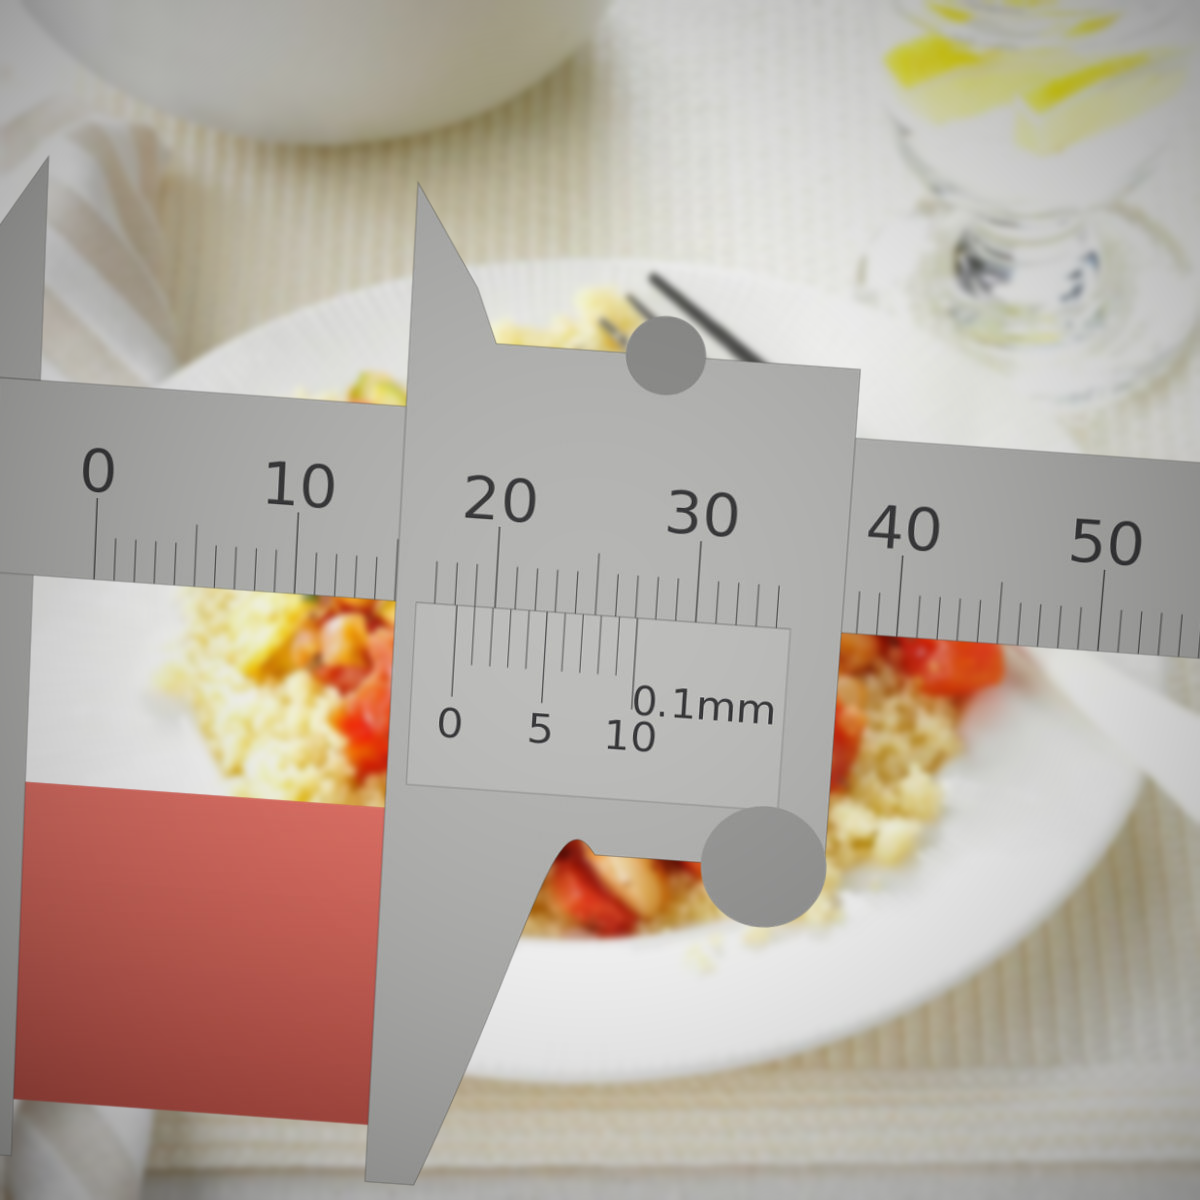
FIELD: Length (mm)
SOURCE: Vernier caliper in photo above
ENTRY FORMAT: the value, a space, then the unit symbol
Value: 18.1 mm
